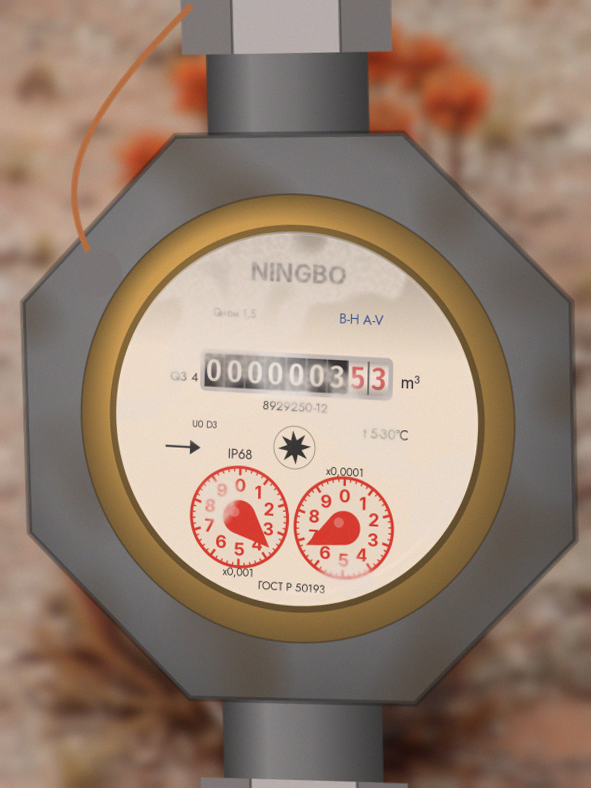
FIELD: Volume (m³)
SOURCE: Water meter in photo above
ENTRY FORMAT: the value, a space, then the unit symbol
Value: 3.5336 m³
